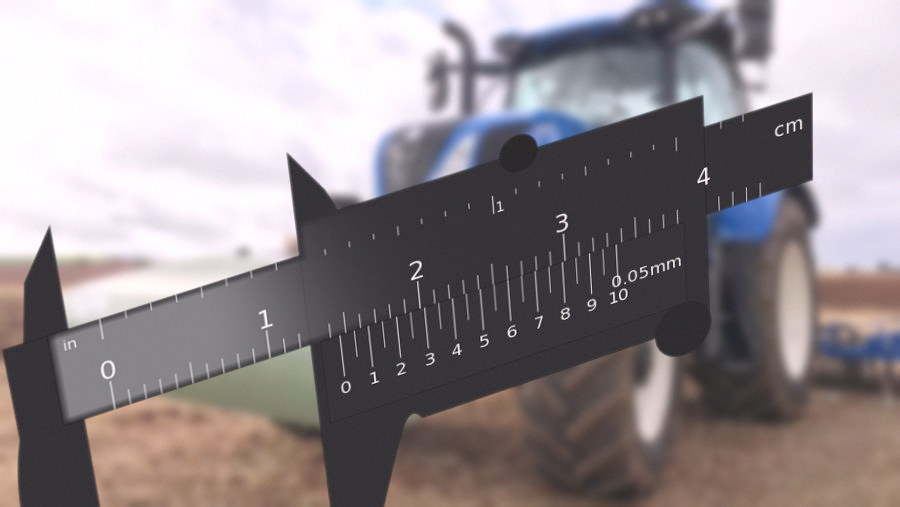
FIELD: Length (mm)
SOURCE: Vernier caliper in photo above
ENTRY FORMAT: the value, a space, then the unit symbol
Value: 14.6 mm
